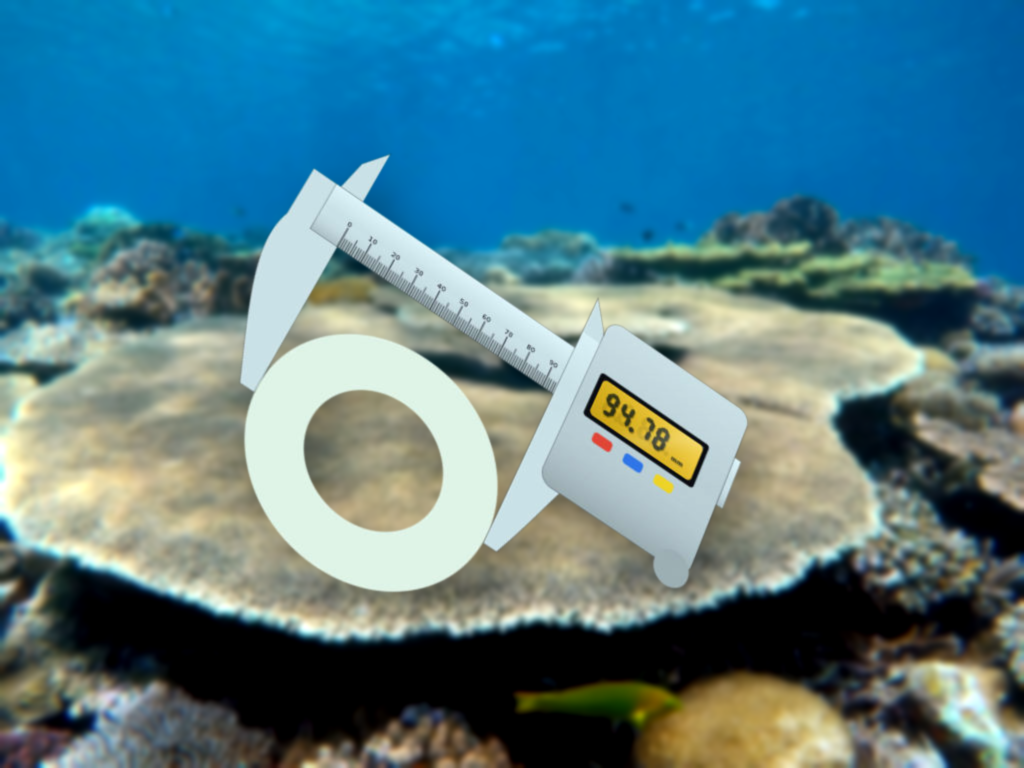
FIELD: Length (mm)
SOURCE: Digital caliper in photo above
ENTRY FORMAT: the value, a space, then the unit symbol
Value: 94.78 mm
